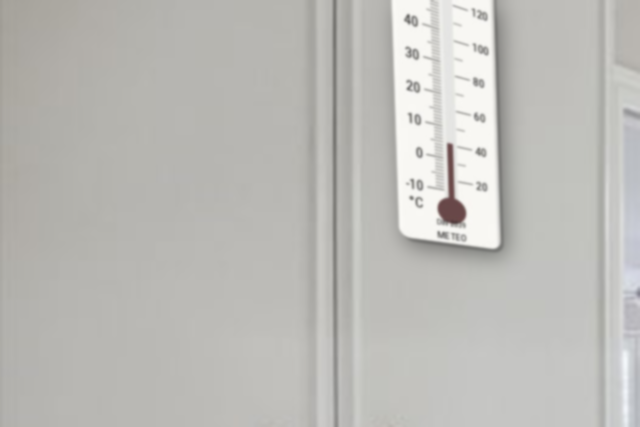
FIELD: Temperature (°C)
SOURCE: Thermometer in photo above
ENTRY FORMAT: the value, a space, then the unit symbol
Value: 5 °C
